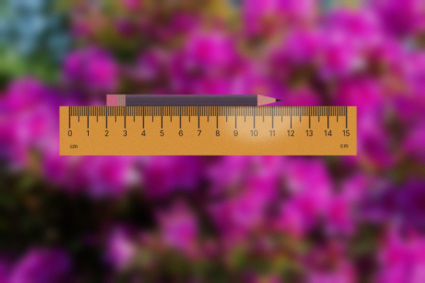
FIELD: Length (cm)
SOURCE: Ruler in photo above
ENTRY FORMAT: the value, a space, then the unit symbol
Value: 9.5 cm
